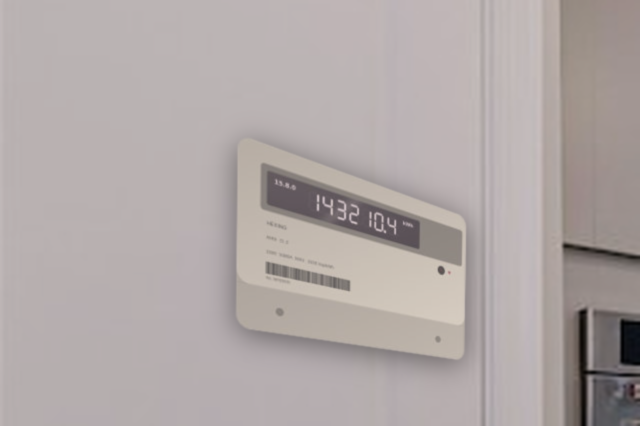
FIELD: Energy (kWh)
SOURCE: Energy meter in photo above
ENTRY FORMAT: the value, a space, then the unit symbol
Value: 143210.4 kWh
